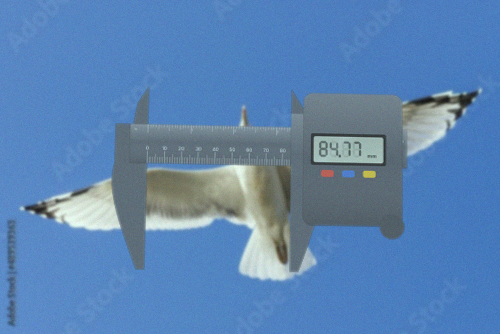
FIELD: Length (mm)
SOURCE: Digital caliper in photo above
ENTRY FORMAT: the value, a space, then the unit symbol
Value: 84.77 mm
